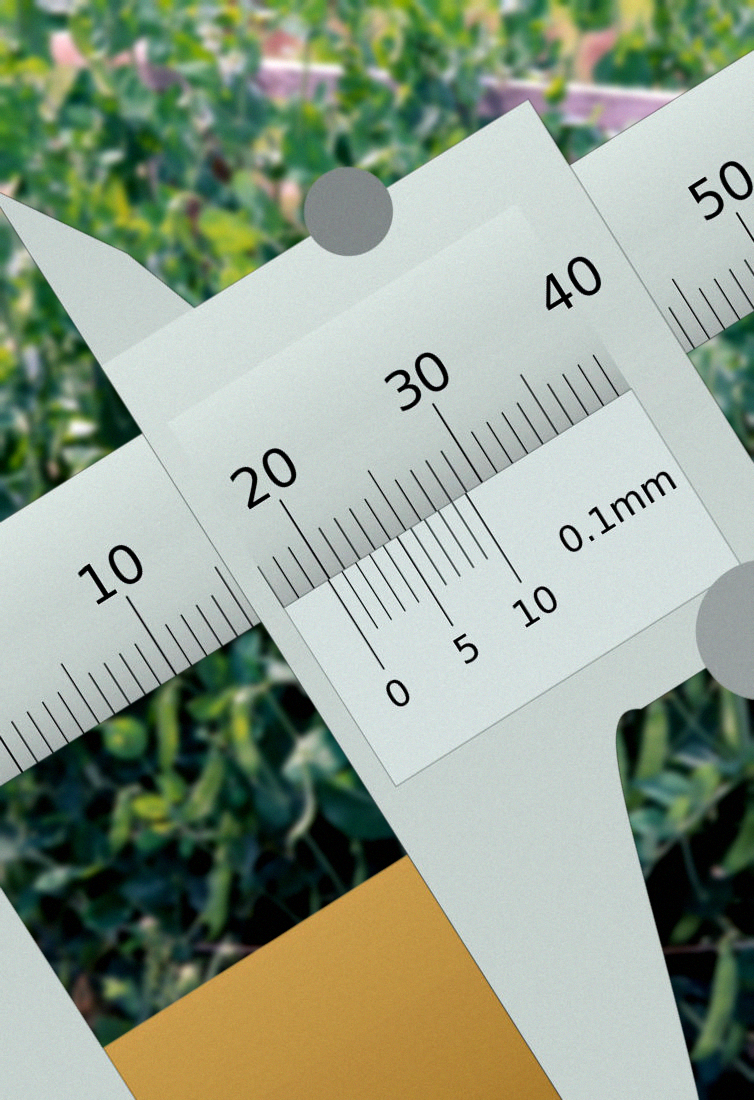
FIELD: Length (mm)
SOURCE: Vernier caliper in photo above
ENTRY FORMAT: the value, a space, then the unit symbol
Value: 19.9 mm
